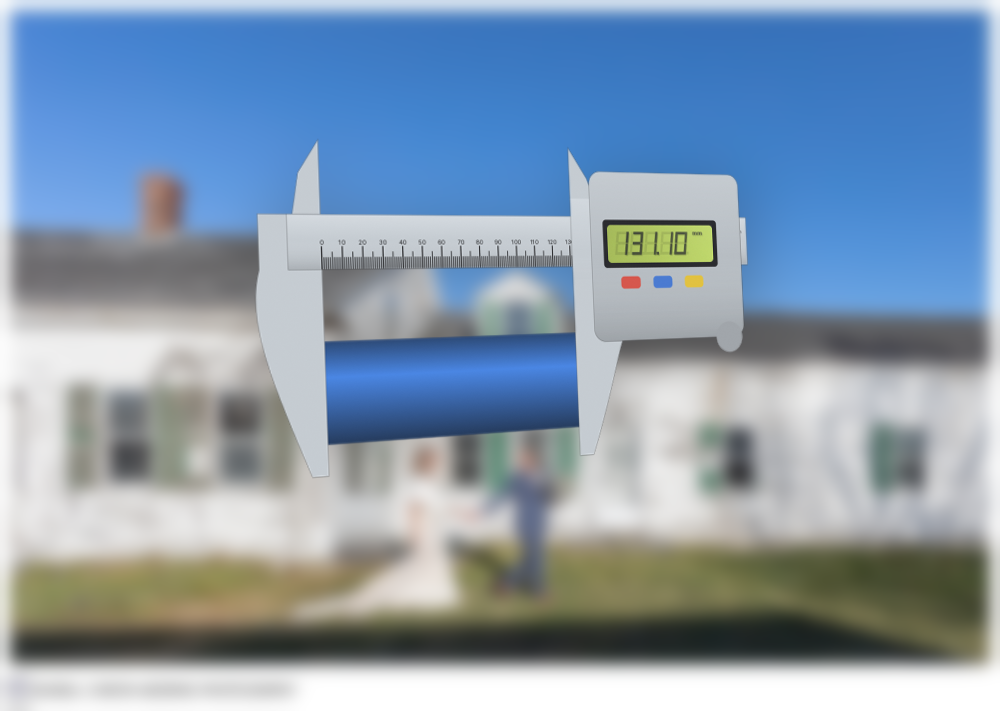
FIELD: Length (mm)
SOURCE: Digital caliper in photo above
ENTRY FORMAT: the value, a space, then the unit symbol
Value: 131.10 mm
